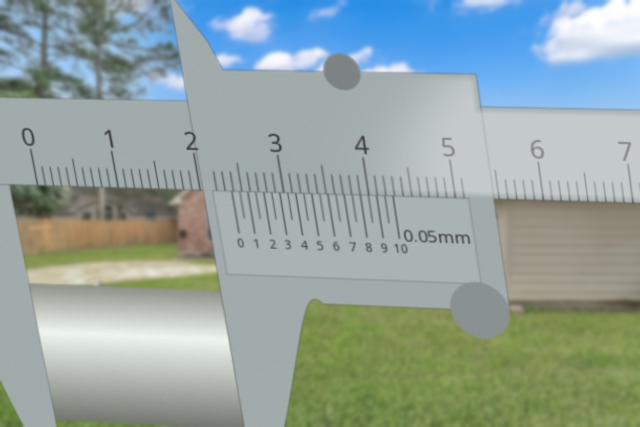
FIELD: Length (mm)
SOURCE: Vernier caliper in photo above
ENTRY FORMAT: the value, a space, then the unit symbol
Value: 23.8 mm
